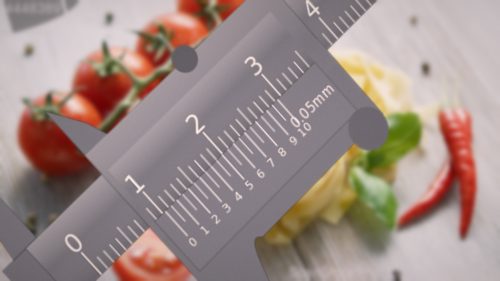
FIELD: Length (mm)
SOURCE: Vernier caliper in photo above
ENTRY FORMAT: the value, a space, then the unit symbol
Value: 10.4 mm
